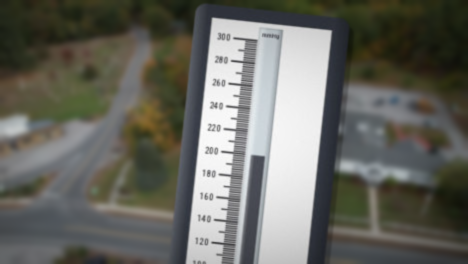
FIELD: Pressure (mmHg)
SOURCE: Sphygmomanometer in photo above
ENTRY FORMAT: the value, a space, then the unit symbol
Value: 200 mmHg
